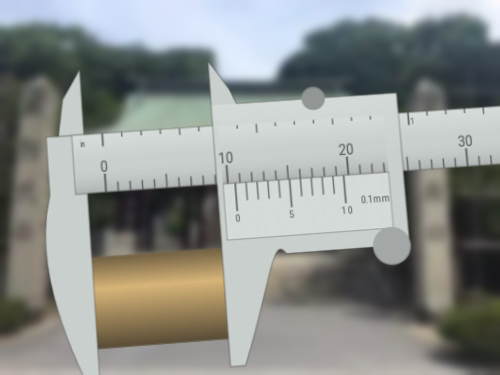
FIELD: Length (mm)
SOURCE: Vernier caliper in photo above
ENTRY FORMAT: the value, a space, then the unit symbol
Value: 10.6 mm
